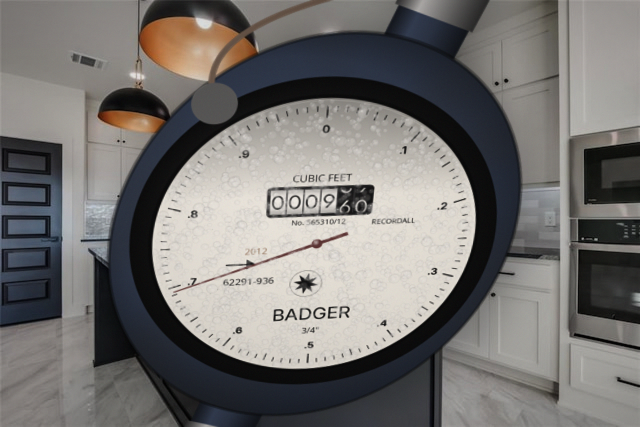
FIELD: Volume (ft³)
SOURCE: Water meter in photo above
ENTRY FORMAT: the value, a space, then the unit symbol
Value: 959.69 ft³
